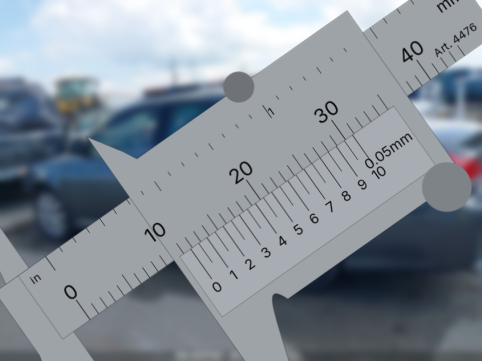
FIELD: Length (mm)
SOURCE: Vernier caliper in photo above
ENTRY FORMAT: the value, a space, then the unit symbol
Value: 11.8 mm
